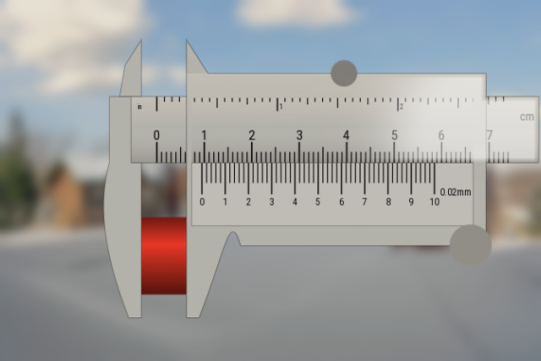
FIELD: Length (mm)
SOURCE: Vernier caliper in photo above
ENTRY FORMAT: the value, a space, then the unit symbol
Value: 9.5 mm
